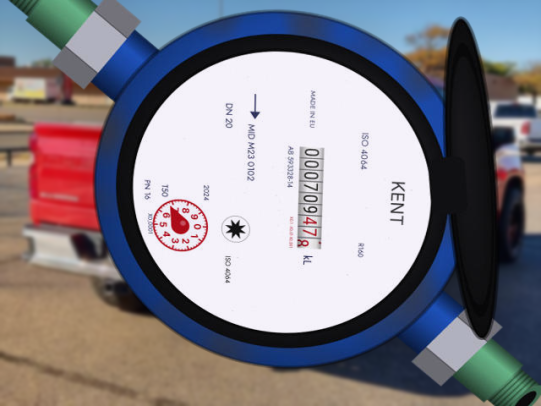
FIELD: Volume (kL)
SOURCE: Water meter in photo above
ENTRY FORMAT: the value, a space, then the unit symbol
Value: 709.4776 kL
